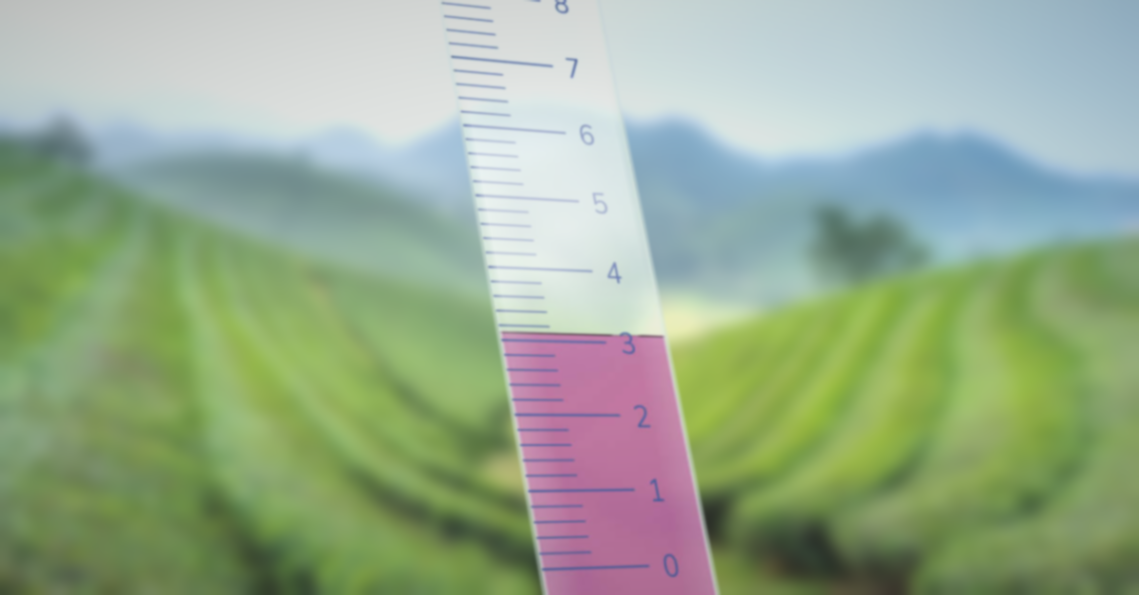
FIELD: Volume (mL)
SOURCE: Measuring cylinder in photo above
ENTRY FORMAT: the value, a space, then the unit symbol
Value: 3.1 mL
